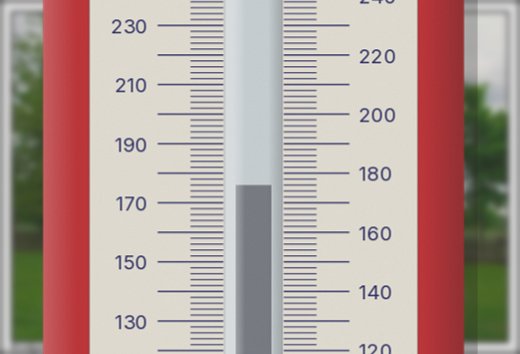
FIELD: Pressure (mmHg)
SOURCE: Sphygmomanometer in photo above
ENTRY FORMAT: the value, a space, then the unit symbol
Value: 176 mmHg
